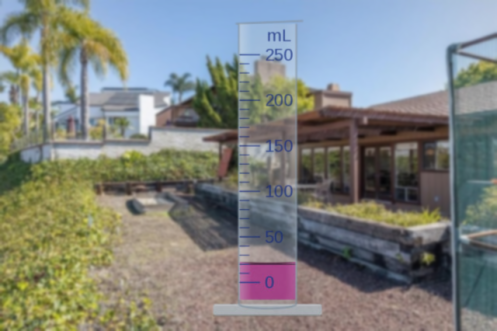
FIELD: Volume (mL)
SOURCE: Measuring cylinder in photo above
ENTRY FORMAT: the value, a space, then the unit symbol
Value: 20 mL
